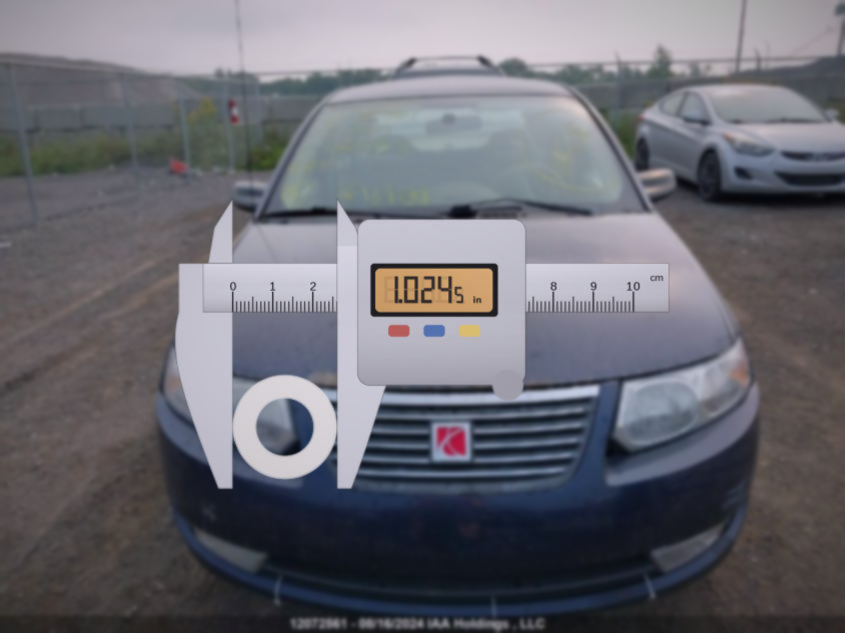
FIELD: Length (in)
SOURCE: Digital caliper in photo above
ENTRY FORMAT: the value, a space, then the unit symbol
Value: 1.0245 in
